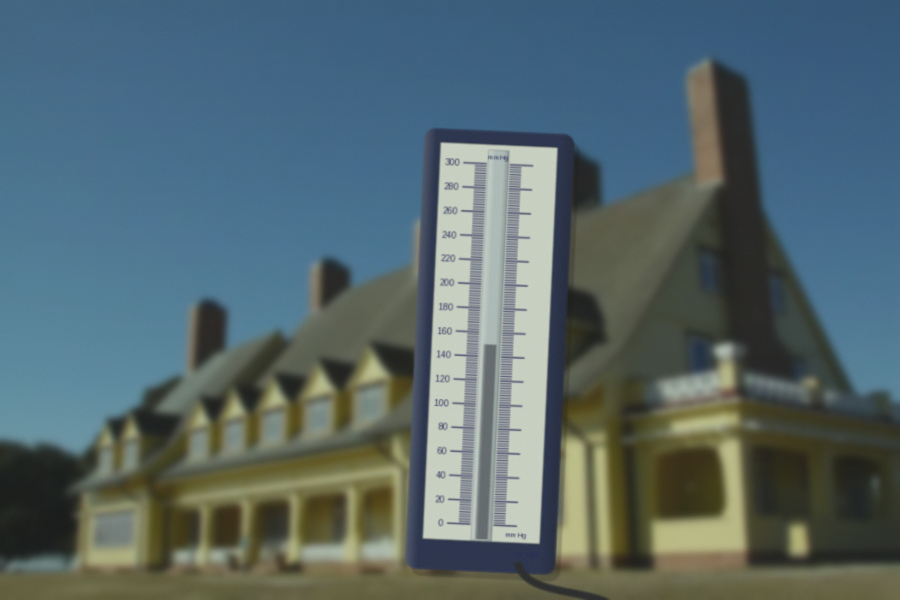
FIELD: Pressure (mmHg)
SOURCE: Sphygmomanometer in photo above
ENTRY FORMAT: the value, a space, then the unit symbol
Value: 150 mmHg
